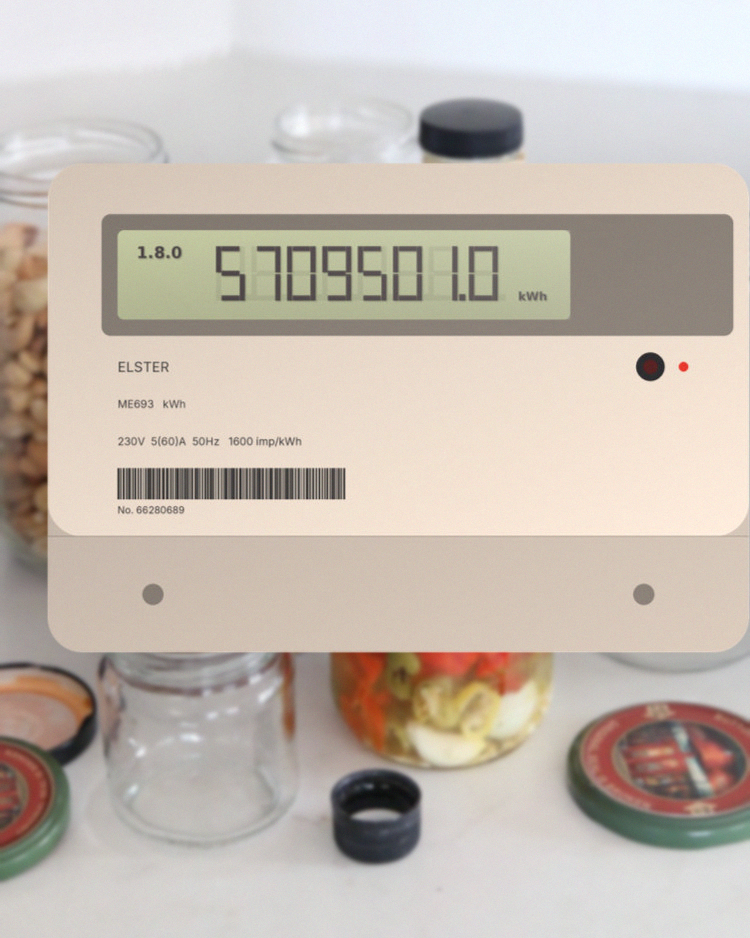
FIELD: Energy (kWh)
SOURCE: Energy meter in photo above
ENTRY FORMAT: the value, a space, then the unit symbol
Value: 5709501.0 kWh
